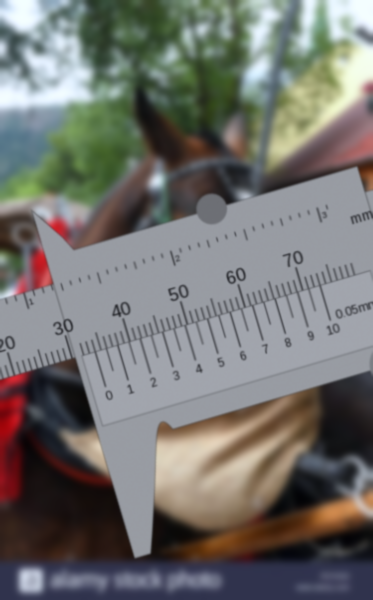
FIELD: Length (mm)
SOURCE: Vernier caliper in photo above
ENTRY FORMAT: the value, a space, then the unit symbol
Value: 34.0 mm
